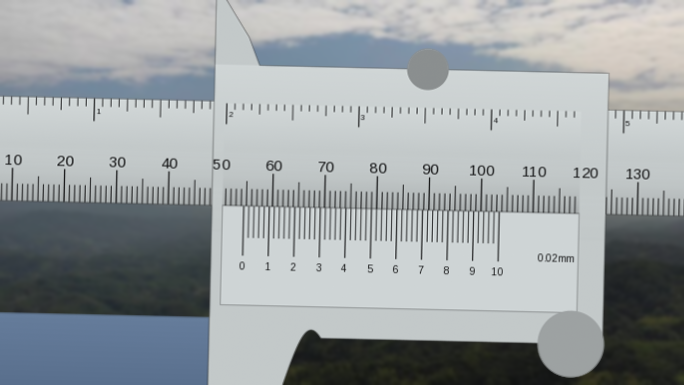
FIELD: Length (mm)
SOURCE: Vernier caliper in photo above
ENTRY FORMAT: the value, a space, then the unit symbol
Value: 54.5 mm
